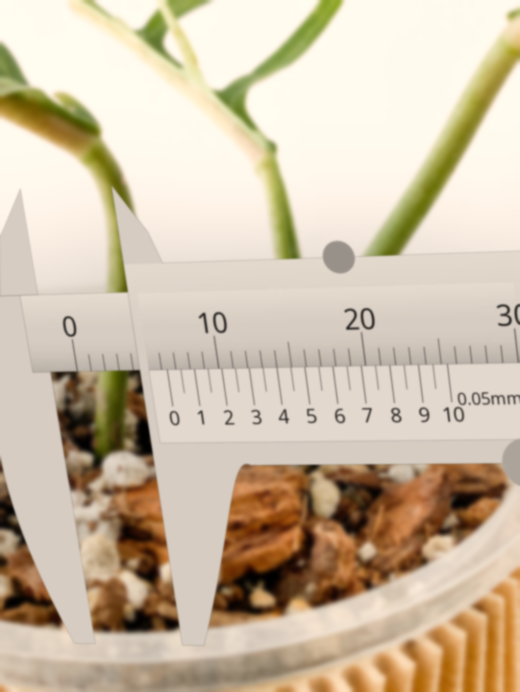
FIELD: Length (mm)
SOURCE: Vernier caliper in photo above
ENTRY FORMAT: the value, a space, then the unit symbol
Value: 6.4 mm
